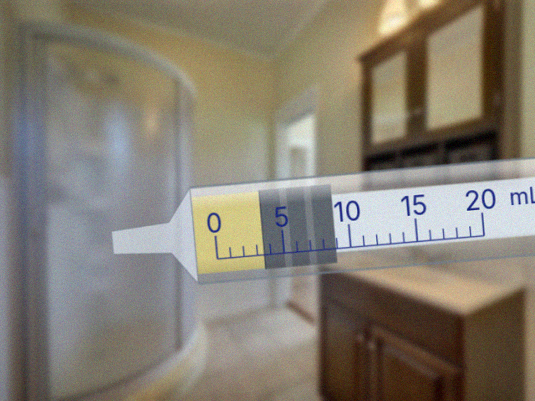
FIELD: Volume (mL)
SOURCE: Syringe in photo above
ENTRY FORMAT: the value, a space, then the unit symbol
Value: 3.5 mL
